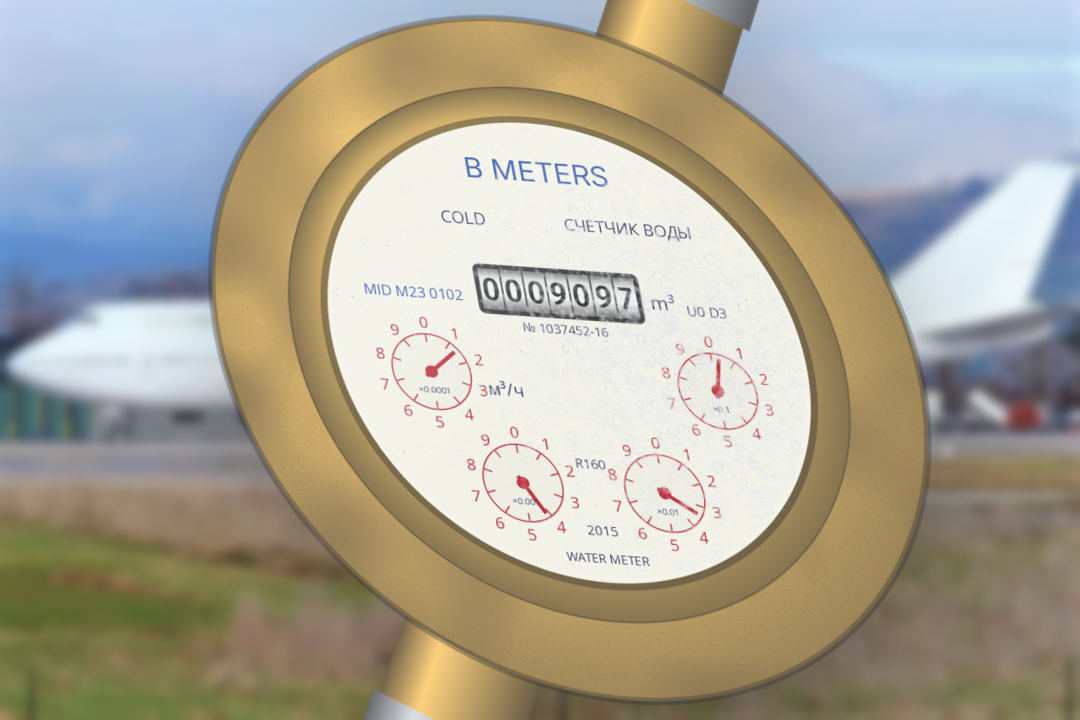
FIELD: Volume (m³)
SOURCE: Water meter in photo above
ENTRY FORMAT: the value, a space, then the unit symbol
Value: 9097.0341 m³
